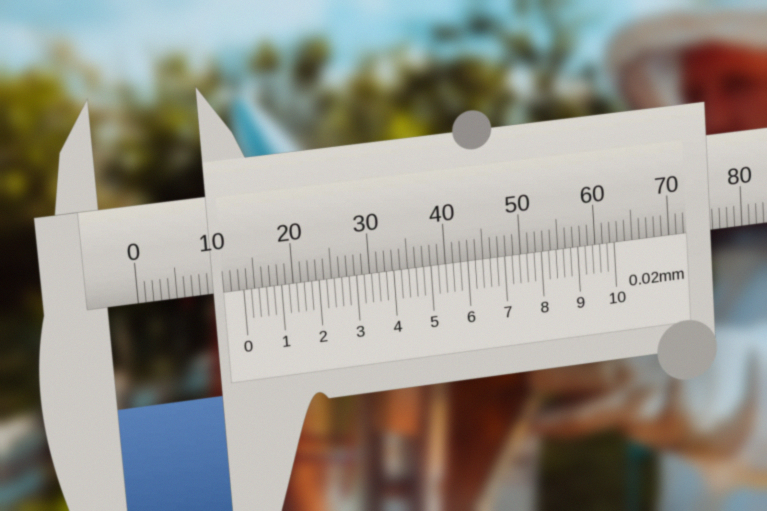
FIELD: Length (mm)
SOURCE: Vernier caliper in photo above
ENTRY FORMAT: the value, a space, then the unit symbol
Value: 13.6 mm
